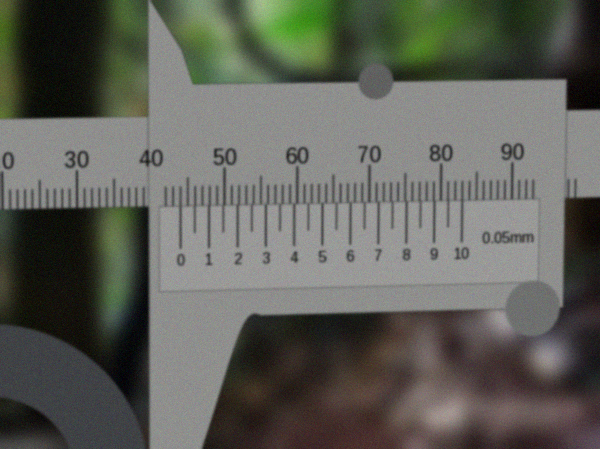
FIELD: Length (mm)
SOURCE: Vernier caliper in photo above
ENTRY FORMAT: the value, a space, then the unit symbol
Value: 44.0 mm
